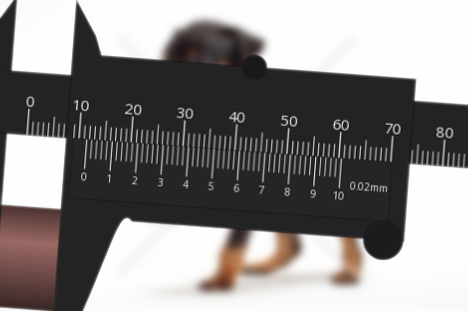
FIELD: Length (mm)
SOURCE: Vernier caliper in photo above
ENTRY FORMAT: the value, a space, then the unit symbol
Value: 11.5 mm
